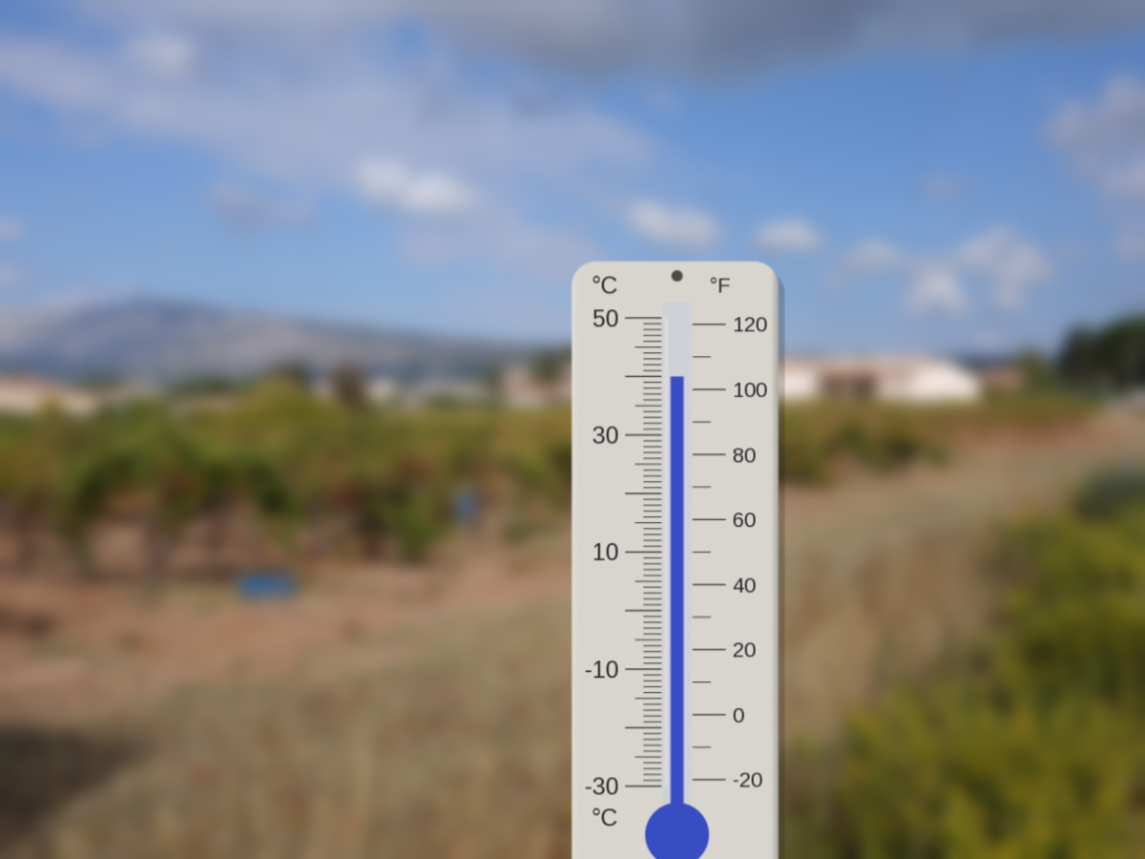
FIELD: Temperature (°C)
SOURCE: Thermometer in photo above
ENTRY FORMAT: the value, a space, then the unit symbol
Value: 40 °C
